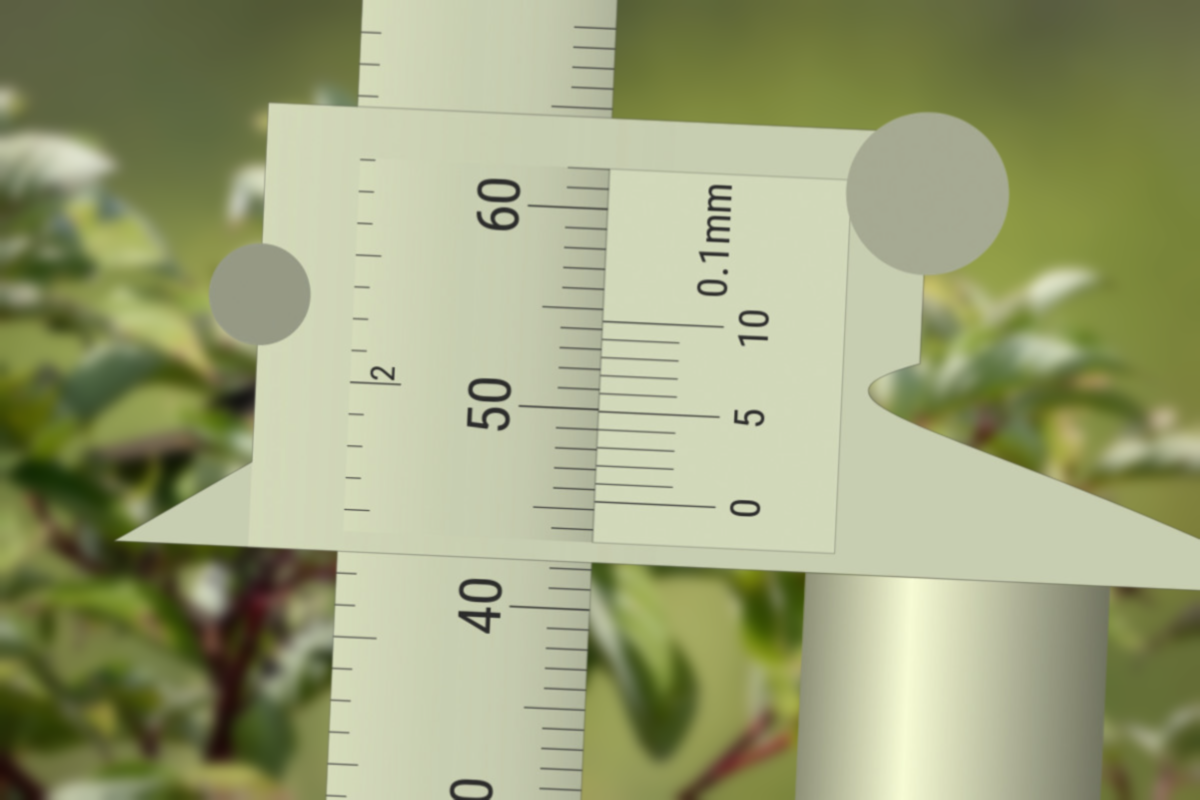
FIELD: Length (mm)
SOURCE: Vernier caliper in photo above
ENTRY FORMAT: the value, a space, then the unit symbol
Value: 45.4 mm
